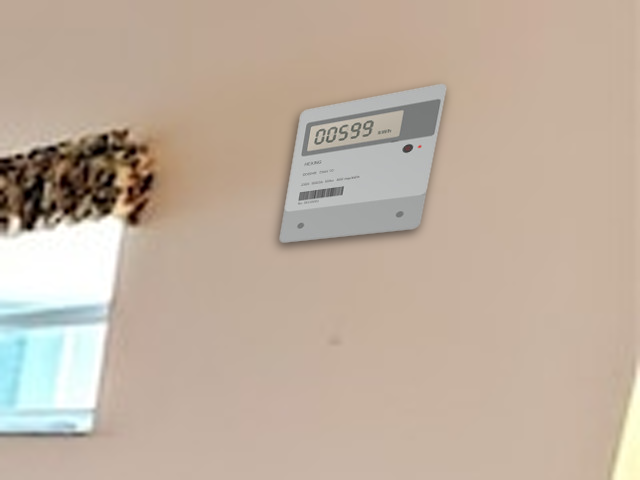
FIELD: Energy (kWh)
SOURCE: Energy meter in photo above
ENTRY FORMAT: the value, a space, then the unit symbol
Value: 599 kWh
